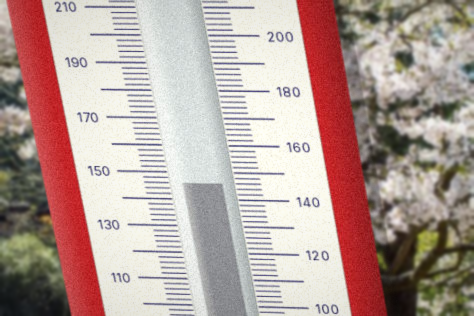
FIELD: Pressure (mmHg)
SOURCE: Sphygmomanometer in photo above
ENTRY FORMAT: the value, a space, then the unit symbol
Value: 146 mmHg
